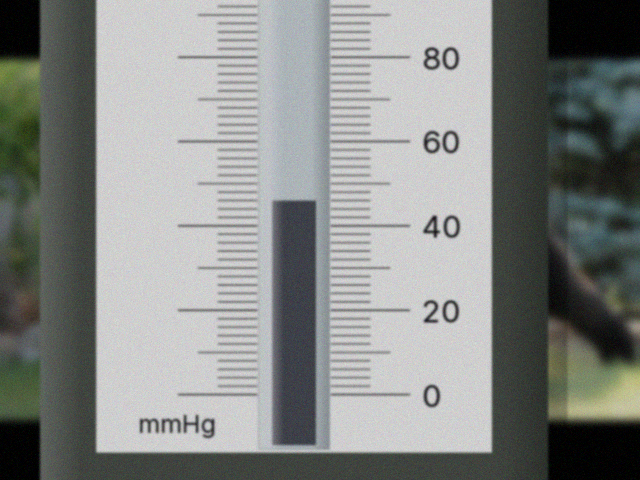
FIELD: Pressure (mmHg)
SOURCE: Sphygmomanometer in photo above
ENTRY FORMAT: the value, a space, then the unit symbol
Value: 46 mmHg
